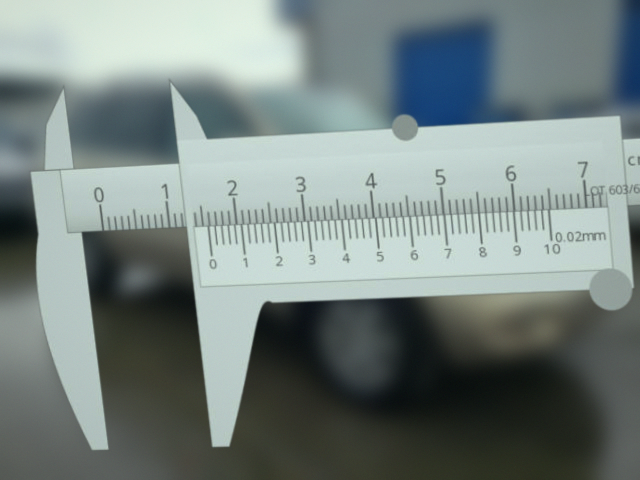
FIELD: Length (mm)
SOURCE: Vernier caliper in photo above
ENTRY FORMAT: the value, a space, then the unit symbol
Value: 15.8 mm
